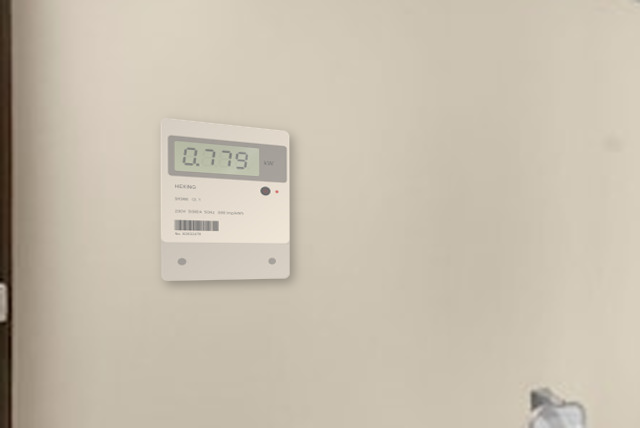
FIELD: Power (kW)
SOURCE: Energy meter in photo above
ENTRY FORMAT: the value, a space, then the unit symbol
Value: 0.779 kW
